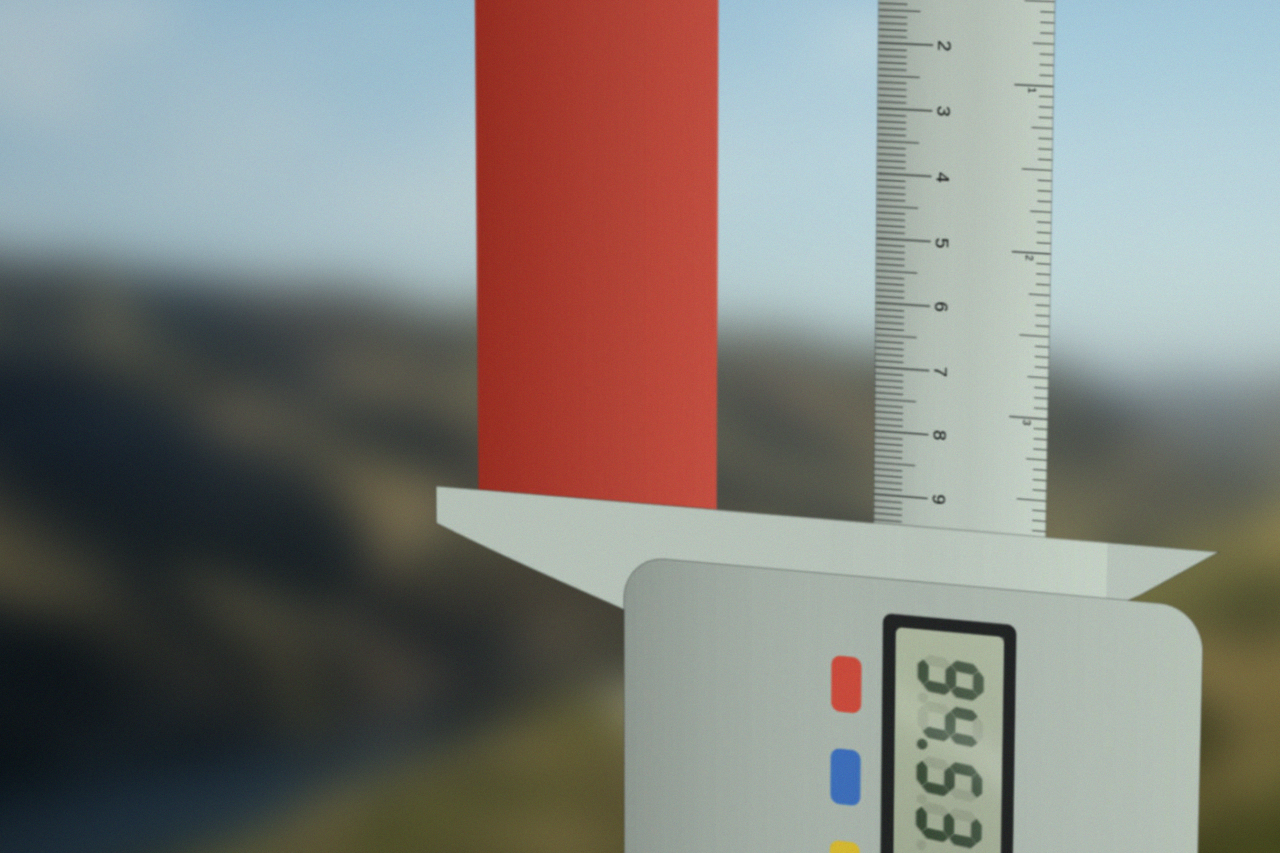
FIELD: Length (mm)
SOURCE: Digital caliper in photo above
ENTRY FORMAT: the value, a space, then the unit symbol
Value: 94.53 mm
